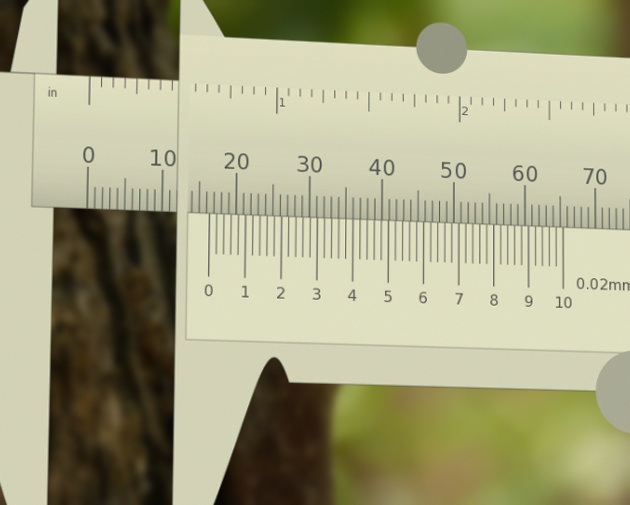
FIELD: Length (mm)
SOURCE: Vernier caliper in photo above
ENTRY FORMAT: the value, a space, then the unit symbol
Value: 16.4 mm
